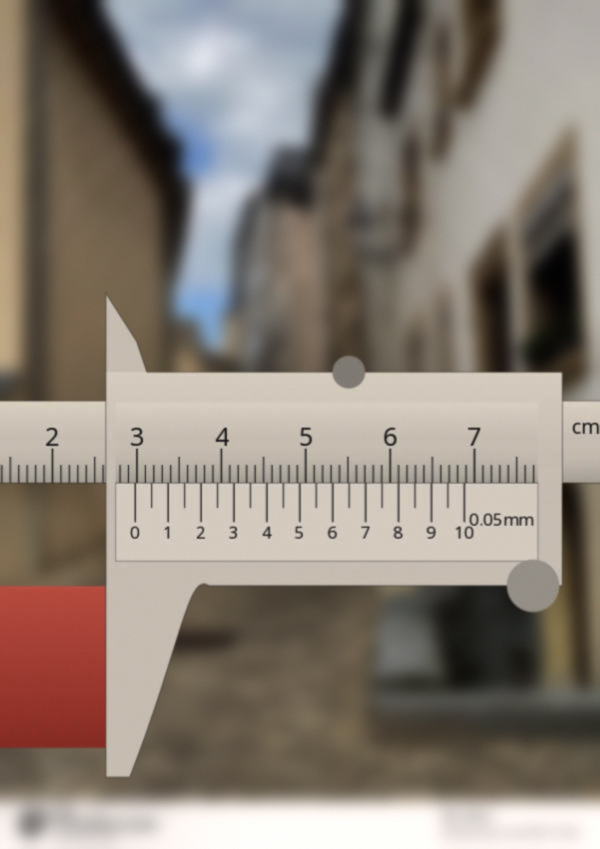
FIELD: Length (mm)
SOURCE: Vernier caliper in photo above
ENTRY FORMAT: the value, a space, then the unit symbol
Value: 29.8 mm
